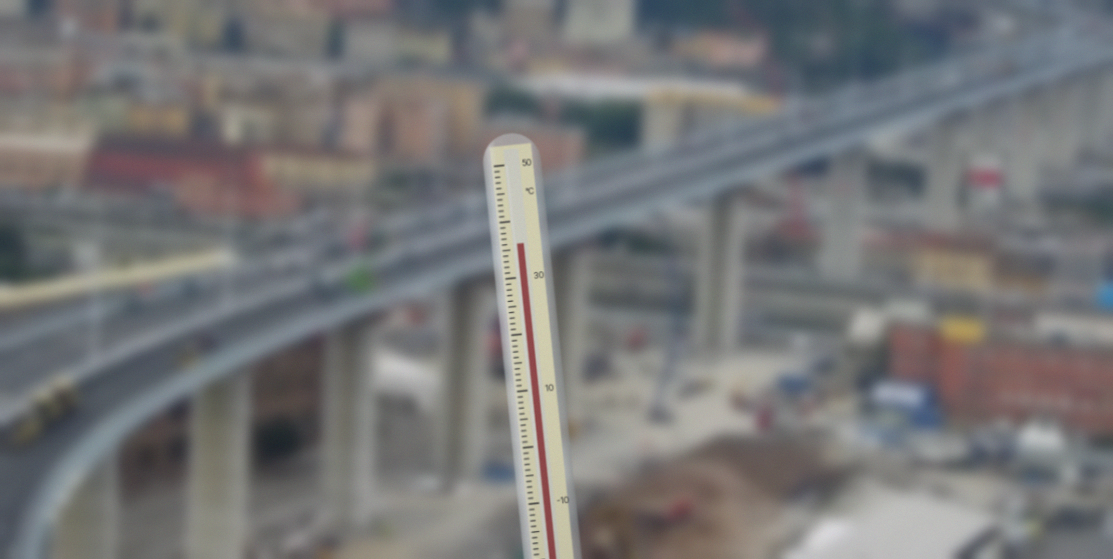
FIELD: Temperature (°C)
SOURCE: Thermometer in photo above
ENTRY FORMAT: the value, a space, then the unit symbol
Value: 36 °C
